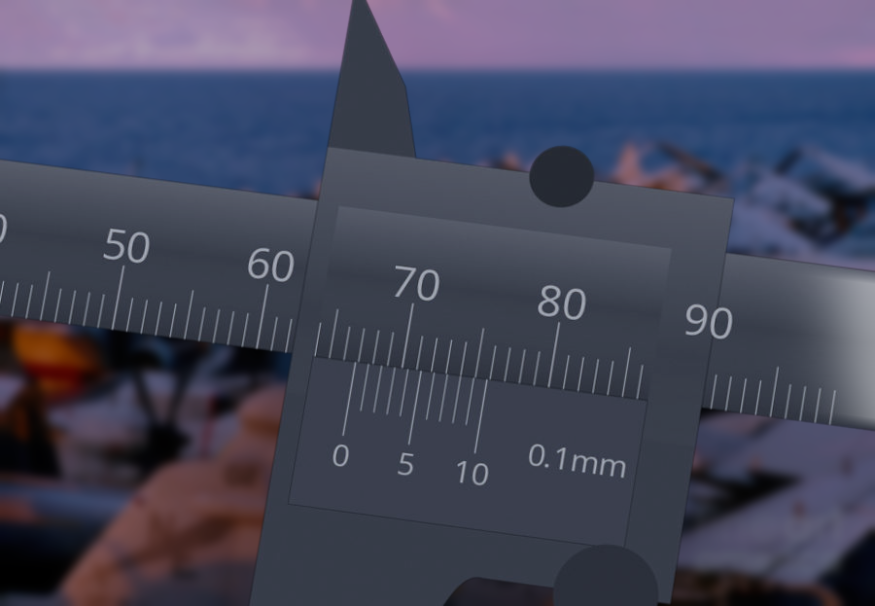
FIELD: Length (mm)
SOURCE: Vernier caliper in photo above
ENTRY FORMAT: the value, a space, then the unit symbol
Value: 66.8 mm
